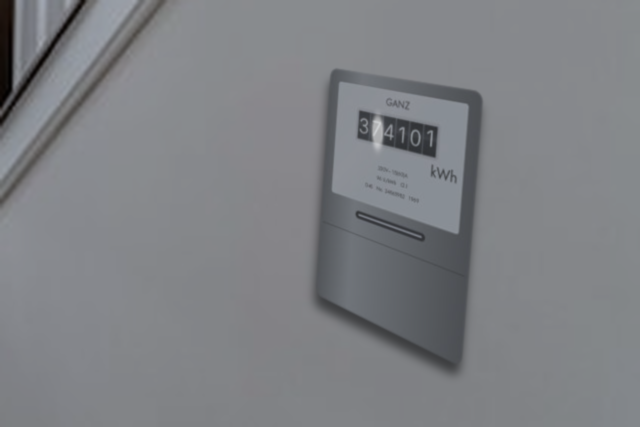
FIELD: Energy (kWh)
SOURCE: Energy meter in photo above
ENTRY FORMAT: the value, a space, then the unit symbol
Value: 374101 kWh
